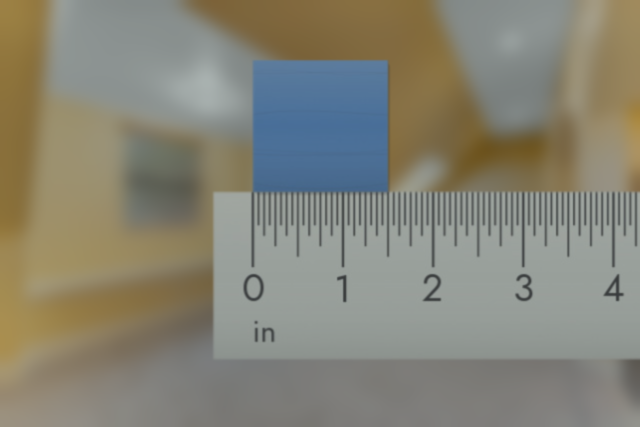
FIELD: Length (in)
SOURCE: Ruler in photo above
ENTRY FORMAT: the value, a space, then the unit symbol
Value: 1.5 in
